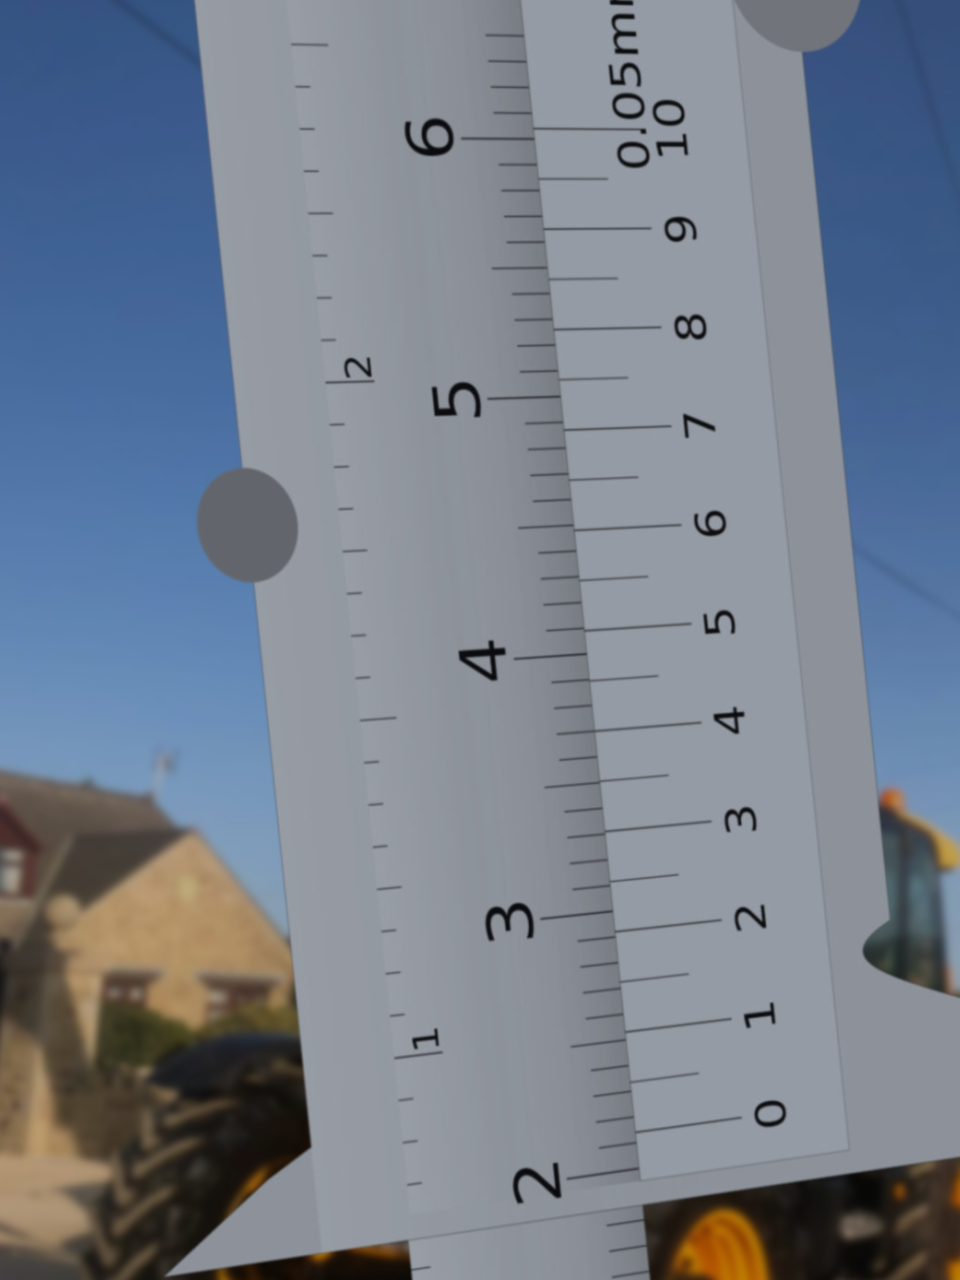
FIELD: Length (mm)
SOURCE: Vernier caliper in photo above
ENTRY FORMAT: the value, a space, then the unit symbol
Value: 21.4 mm
